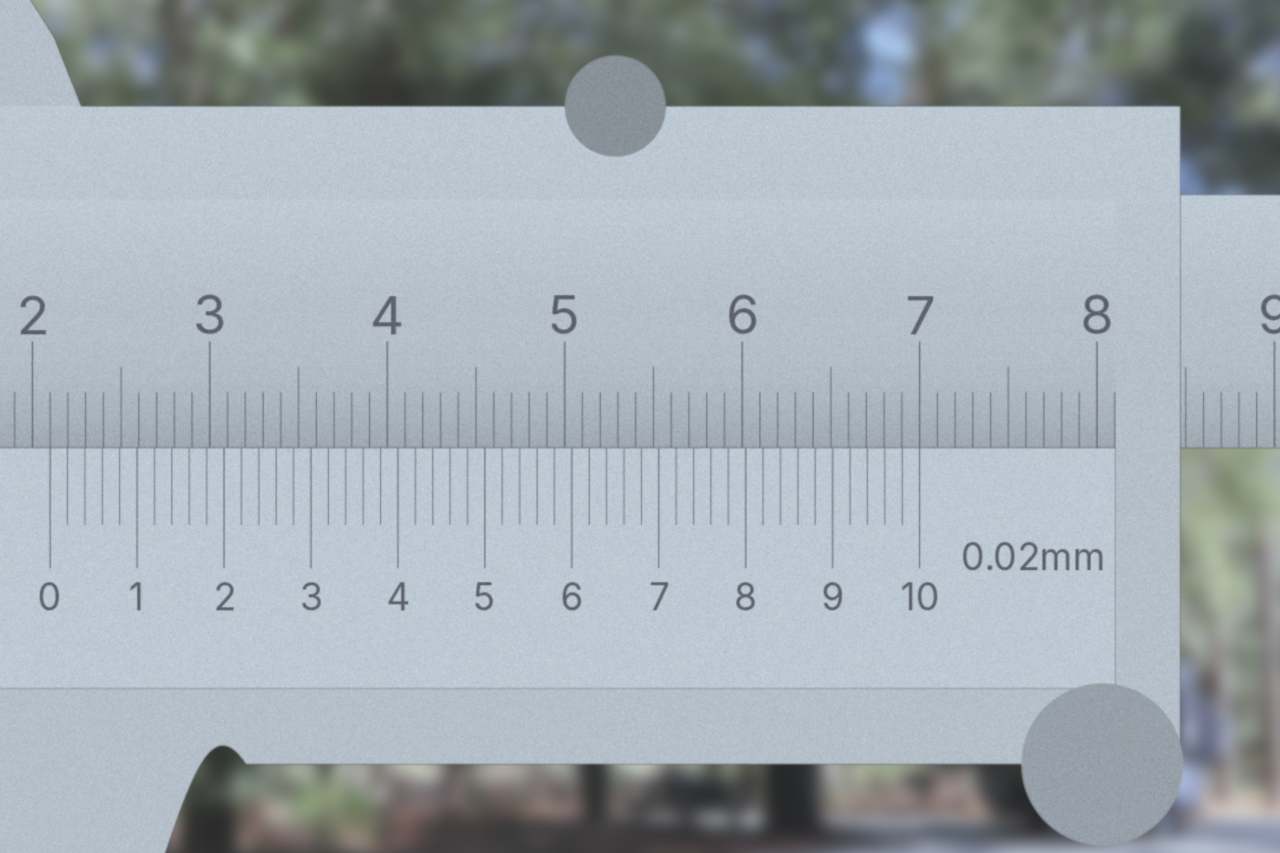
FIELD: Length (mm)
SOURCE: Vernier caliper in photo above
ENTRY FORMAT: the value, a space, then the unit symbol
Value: 21.0 mm
